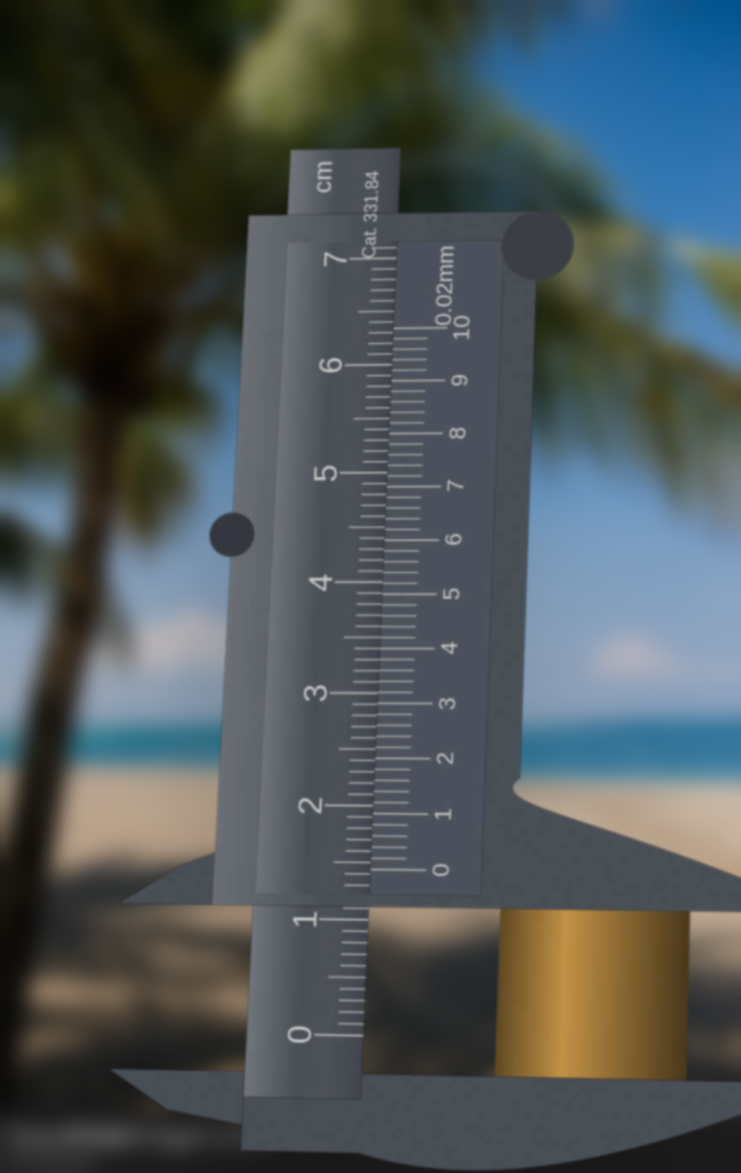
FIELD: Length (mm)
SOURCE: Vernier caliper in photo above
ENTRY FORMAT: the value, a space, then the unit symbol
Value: 14.4 mm
